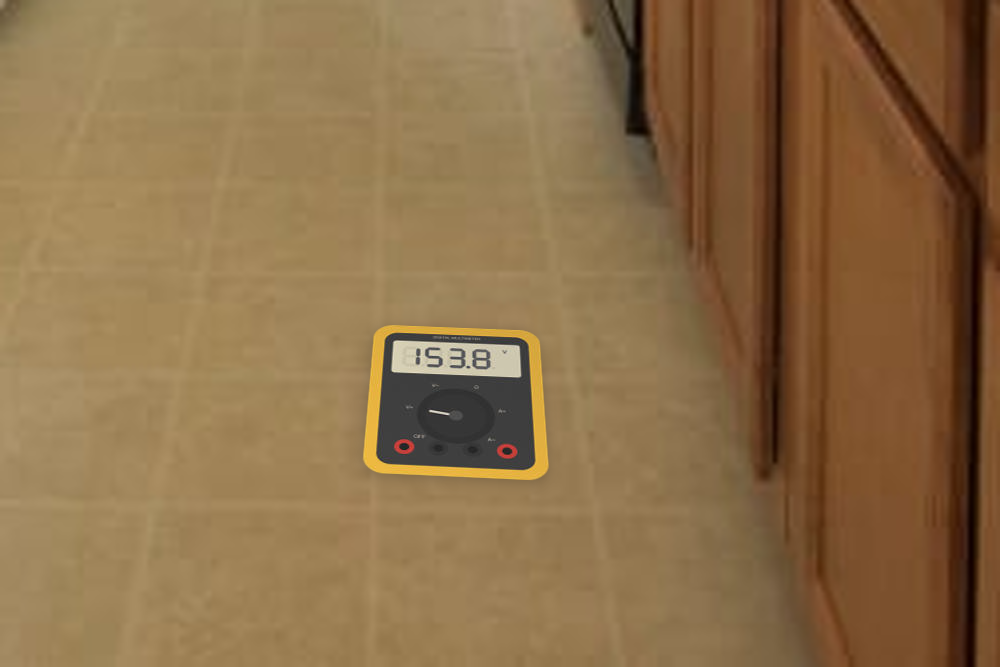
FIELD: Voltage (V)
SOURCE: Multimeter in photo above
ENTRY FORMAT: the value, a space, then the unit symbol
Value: 153.8 V
